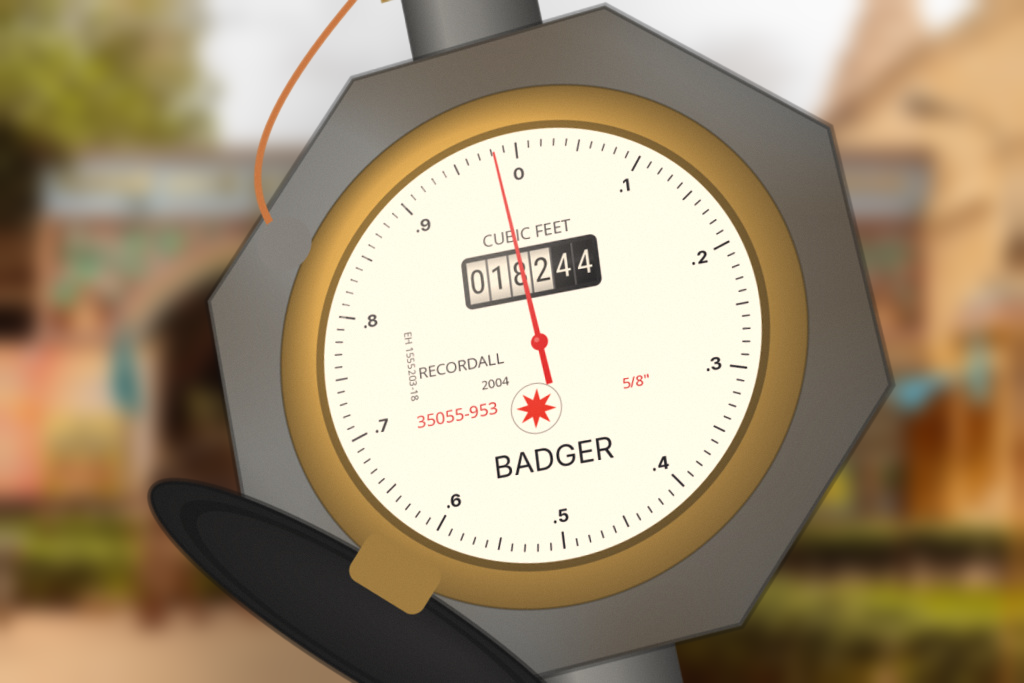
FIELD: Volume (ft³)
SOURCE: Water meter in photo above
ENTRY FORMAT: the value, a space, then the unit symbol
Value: 18243.98 ft³
